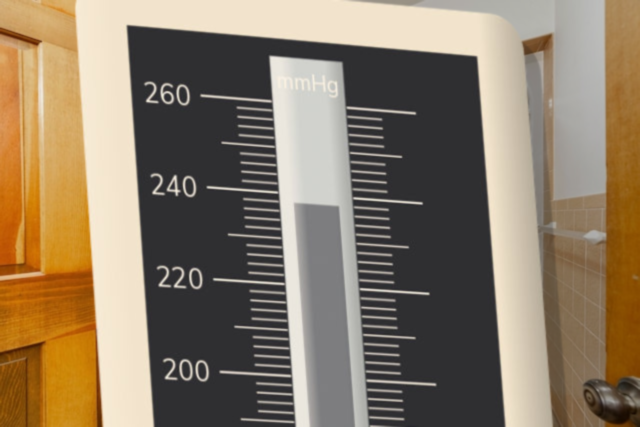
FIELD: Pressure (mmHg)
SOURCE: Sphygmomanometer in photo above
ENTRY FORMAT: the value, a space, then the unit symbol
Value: 238 mmHg
